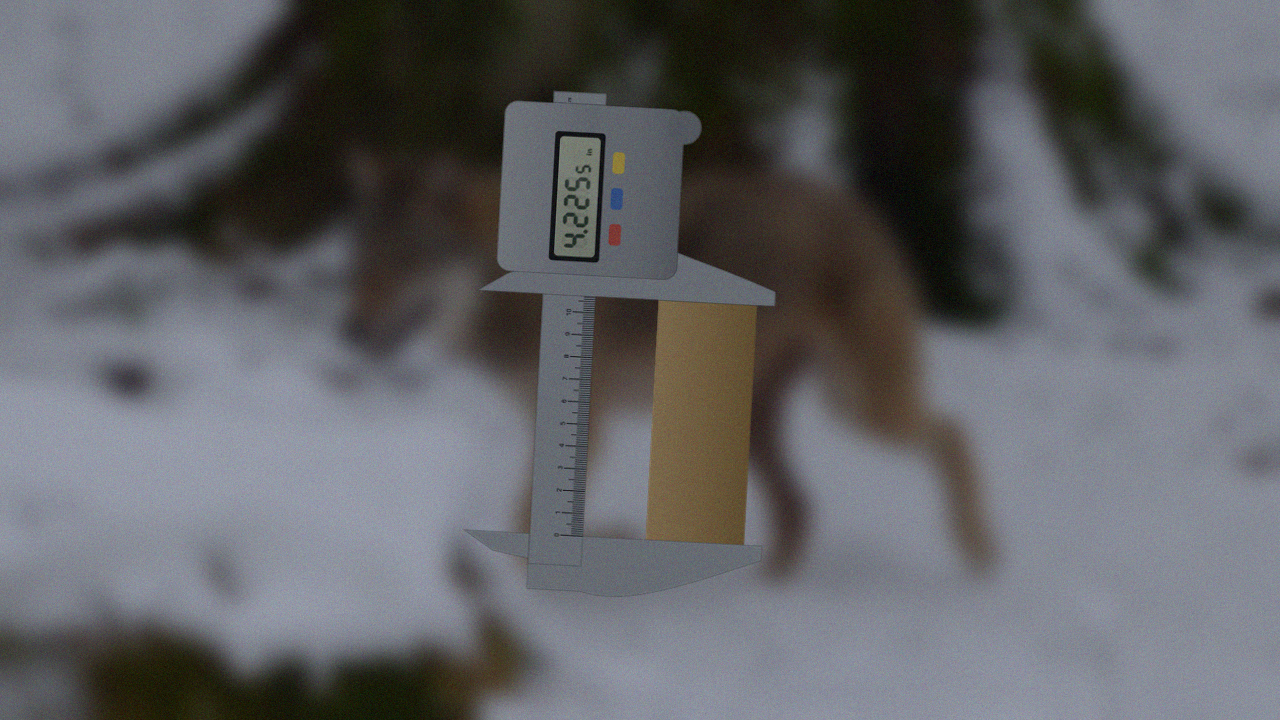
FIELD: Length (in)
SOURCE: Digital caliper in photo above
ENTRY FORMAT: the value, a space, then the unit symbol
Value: 4.2255 in
